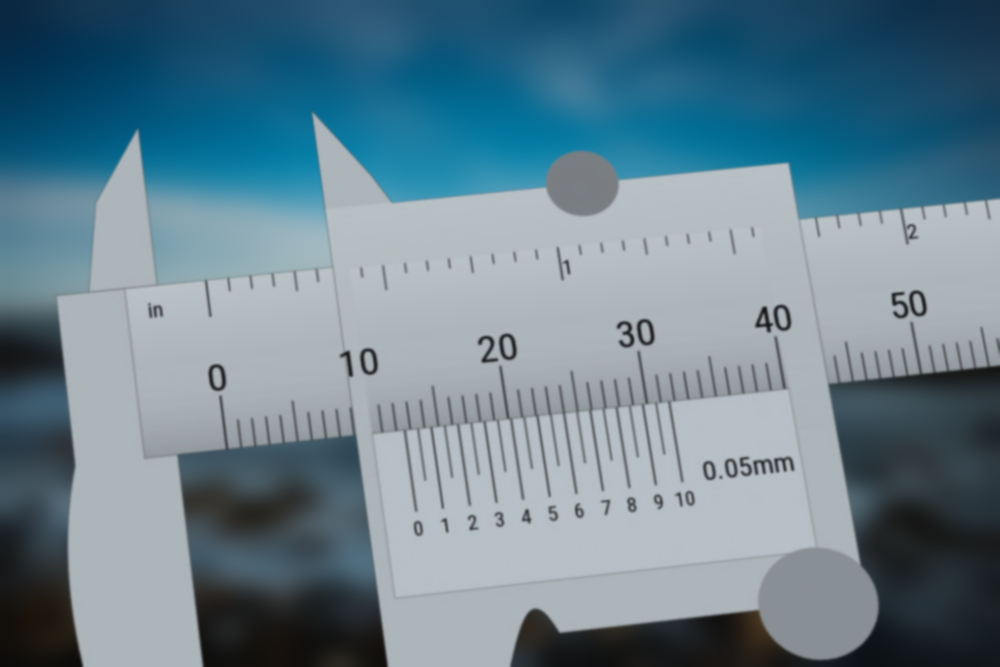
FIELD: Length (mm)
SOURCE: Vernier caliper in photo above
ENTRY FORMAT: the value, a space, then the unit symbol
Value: 12.6 mm
